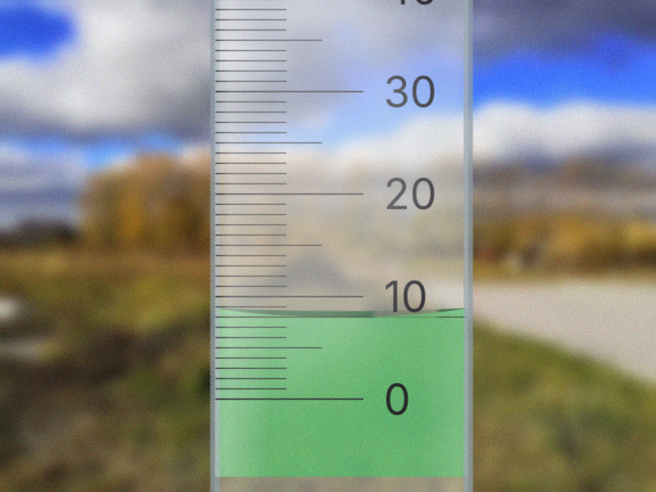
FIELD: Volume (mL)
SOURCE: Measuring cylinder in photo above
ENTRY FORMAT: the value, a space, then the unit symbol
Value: 8 mL
